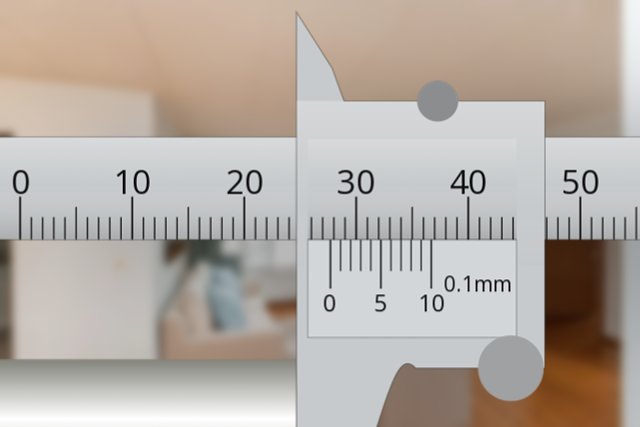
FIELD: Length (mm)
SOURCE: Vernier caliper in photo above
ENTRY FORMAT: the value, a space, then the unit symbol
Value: 27.7 mm
